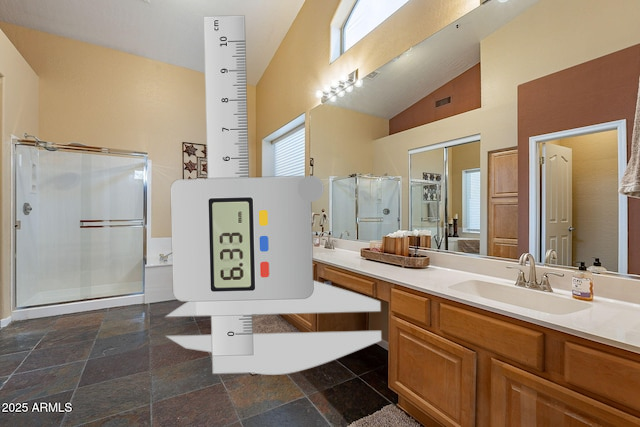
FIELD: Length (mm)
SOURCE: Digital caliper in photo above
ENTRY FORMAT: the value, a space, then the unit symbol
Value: 6.33 mm
